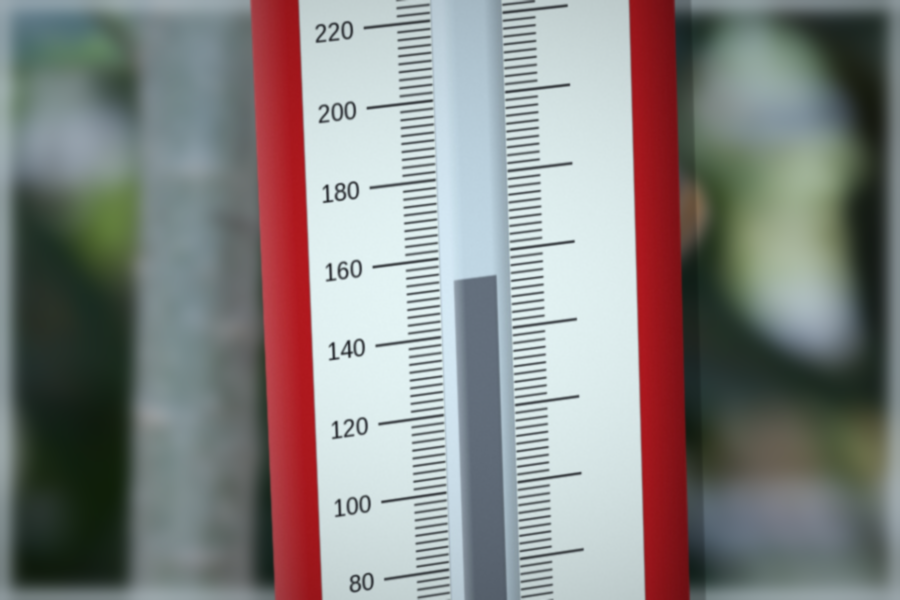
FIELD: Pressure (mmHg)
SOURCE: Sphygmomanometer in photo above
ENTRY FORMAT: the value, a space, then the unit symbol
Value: 154 mmHg
